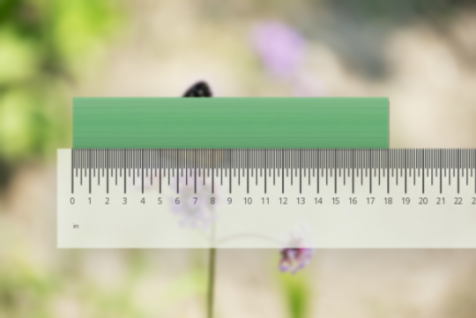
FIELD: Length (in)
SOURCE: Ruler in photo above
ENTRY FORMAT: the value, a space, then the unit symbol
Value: 18 in
